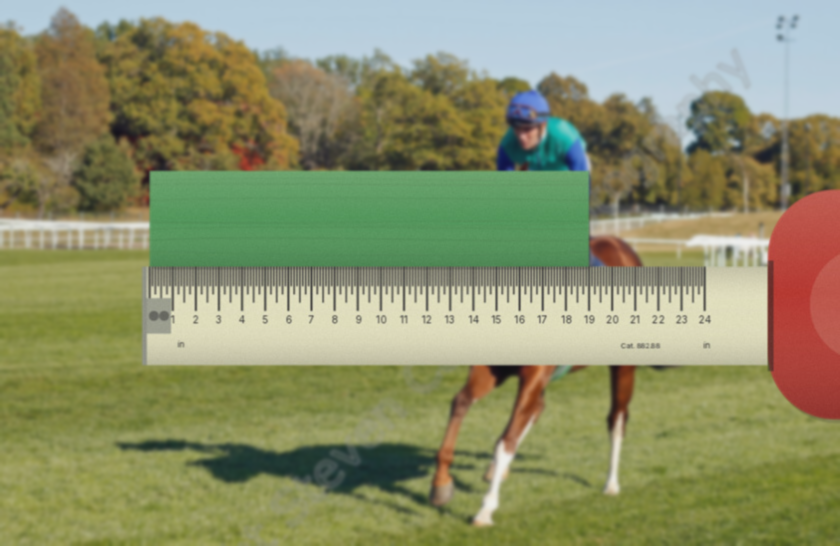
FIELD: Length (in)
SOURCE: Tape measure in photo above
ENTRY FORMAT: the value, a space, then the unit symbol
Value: 19 in
